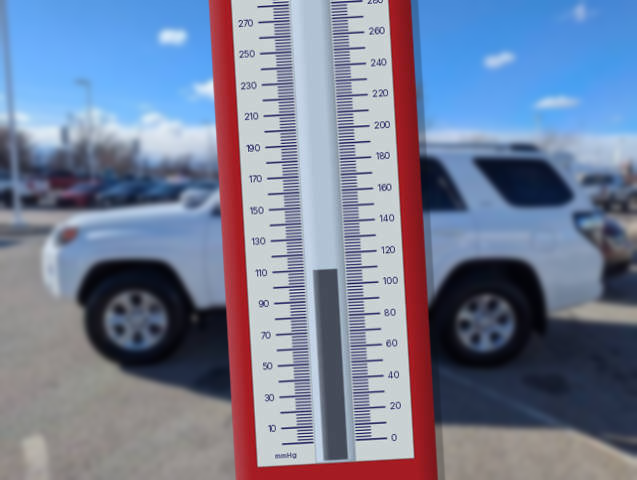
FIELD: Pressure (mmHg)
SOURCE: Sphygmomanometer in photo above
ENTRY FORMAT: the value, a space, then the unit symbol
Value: 110 mmHg
